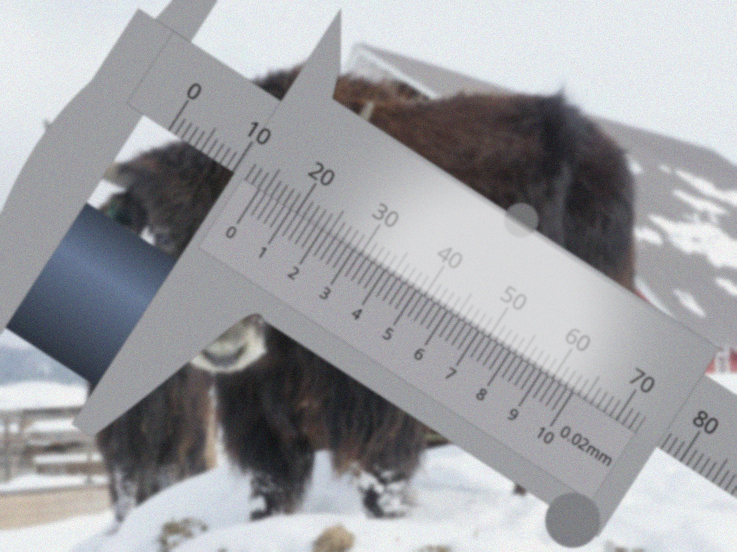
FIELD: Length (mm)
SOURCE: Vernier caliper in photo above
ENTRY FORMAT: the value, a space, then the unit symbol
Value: 14.2 mm
